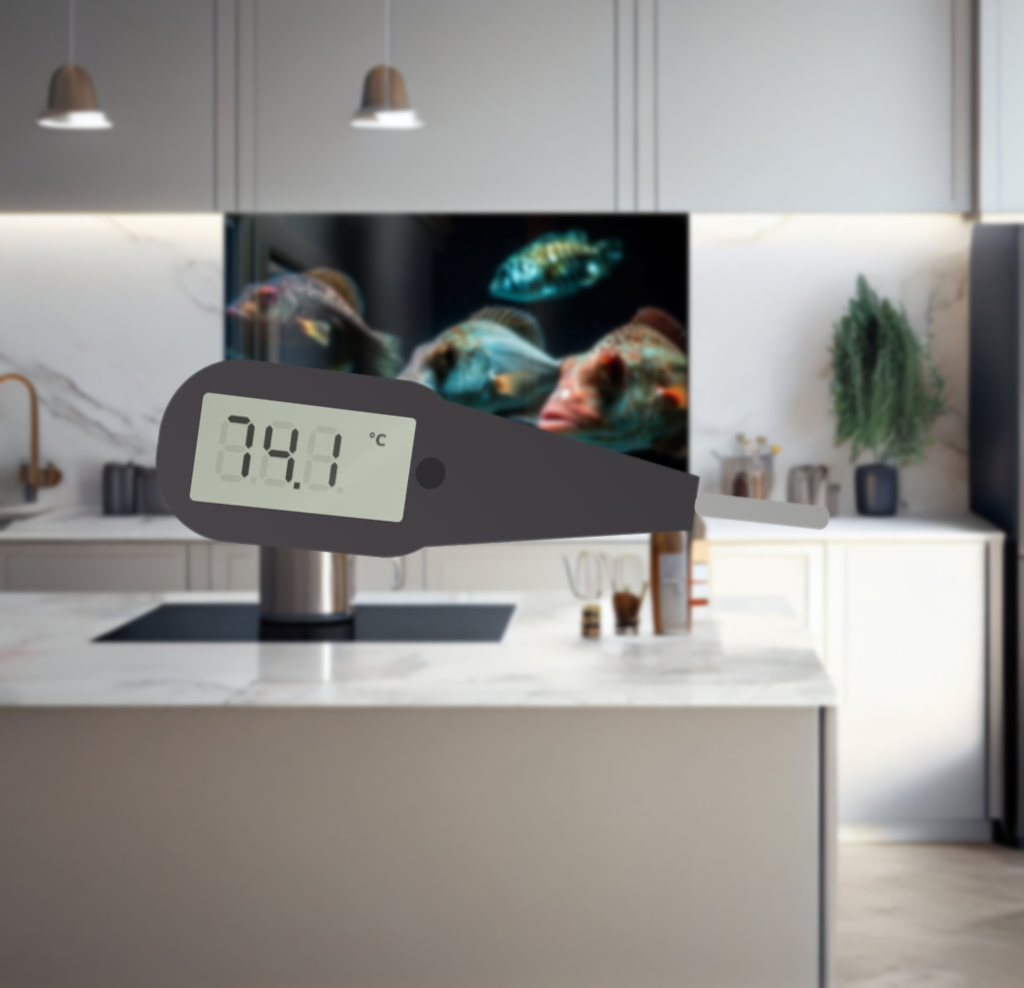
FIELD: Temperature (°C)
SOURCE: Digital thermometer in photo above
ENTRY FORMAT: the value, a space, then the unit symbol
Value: 74.1 °C
